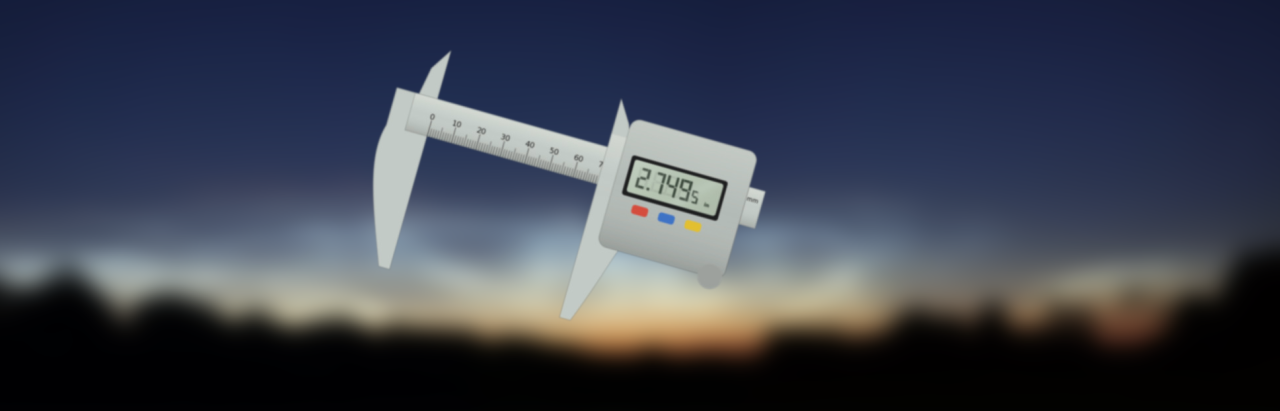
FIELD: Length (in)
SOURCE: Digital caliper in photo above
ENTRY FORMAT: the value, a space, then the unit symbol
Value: 2.7495 in
